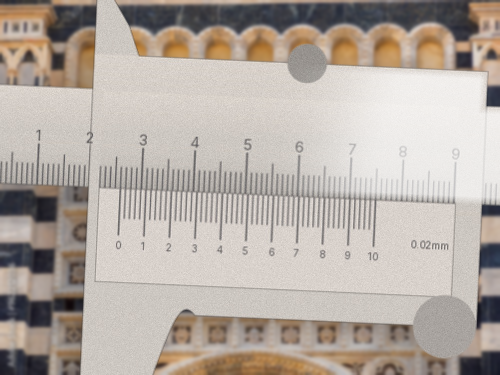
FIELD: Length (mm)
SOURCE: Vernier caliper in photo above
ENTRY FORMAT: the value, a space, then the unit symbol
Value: 26.0 mm
